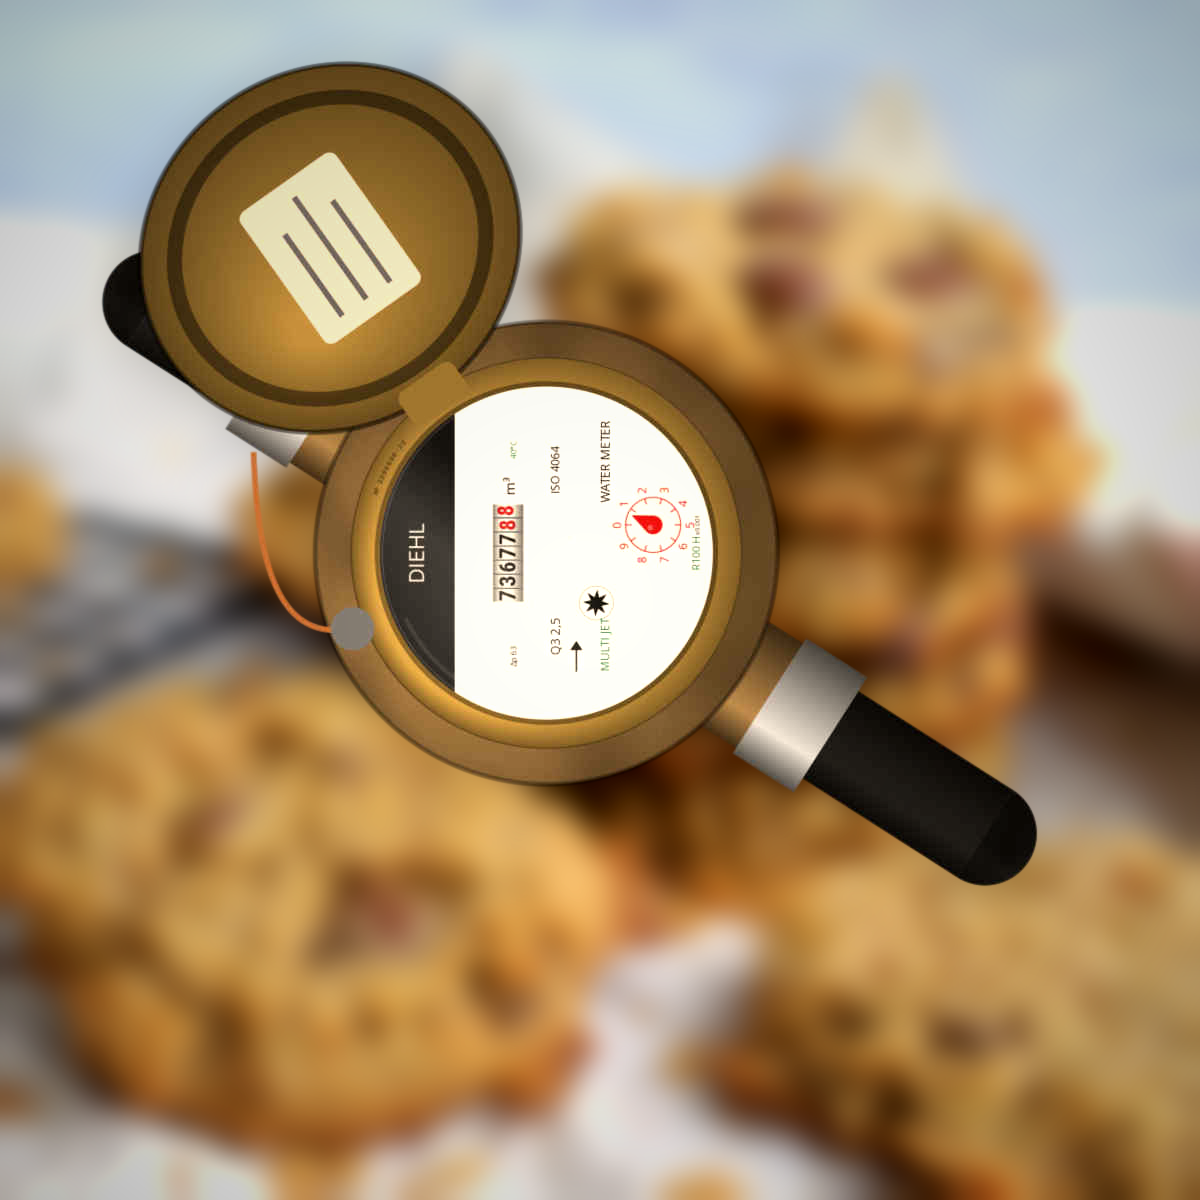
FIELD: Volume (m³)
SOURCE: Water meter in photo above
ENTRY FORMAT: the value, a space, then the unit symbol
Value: 73677.880 m³
